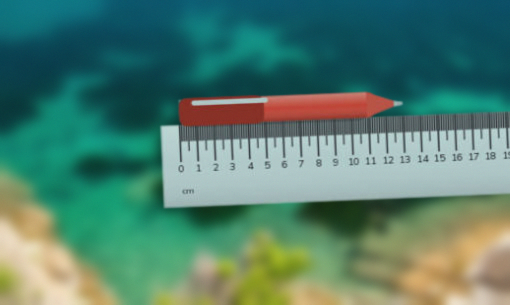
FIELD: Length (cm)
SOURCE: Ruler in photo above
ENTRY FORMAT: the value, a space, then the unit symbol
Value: 13 cm
